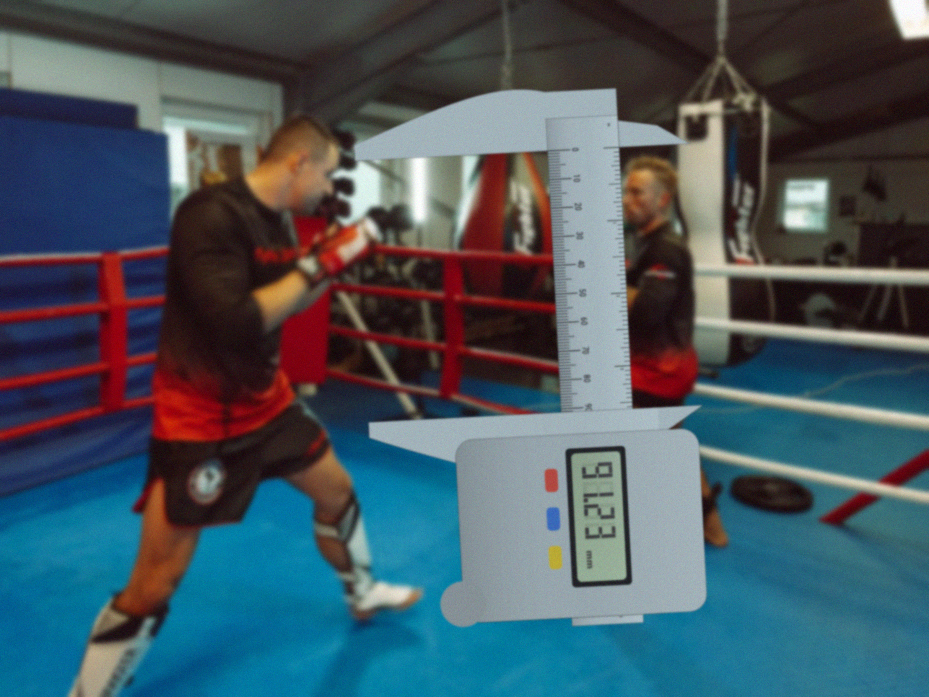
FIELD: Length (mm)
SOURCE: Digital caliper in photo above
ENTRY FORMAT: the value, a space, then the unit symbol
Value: 91.23 mm
